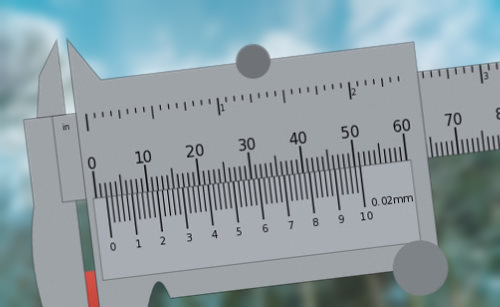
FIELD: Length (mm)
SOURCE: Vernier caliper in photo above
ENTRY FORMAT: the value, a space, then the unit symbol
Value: 2.0 mm
